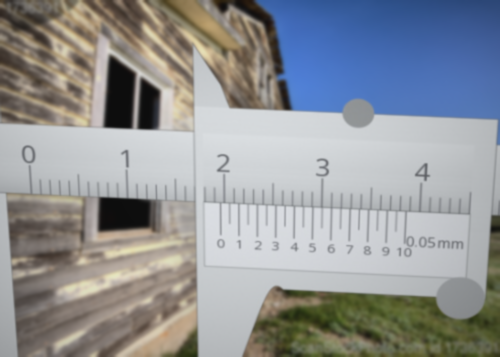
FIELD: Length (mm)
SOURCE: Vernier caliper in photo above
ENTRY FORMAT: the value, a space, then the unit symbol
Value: 19.6 mm
